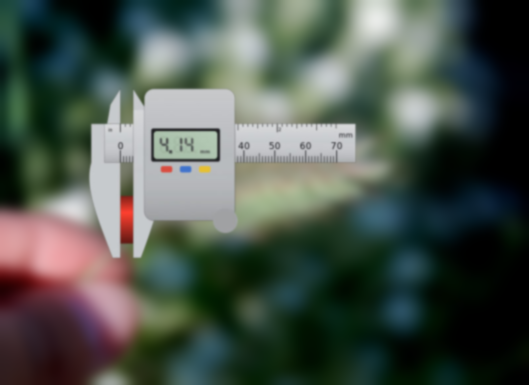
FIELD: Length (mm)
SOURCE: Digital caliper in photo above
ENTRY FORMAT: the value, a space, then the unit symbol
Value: 4.14 mm
